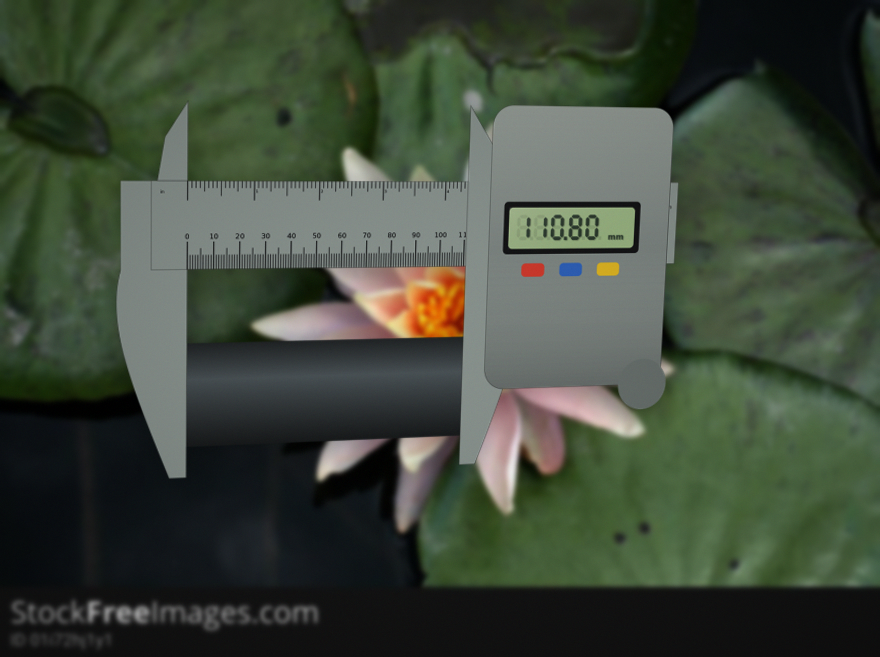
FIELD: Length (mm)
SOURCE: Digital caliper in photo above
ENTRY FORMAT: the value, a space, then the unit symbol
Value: 110.80 mm
